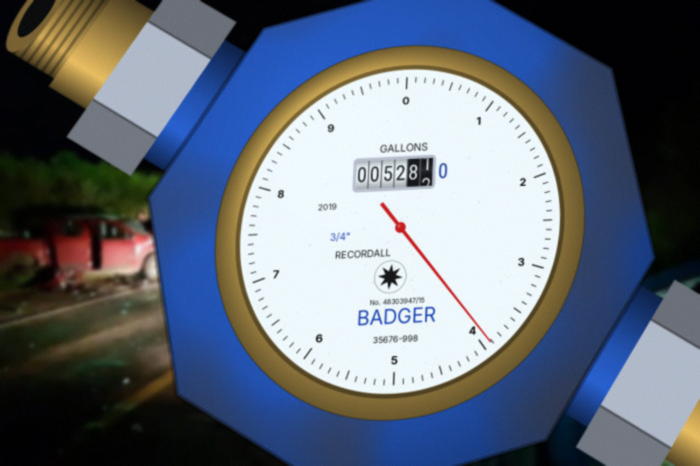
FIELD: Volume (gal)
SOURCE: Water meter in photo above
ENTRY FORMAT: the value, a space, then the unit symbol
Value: 52813.9 gal
